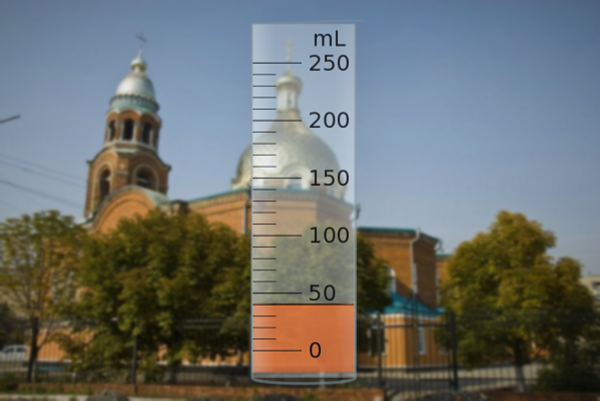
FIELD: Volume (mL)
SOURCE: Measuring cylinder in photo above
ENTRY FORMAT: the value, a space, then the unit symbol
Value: 40 mL
